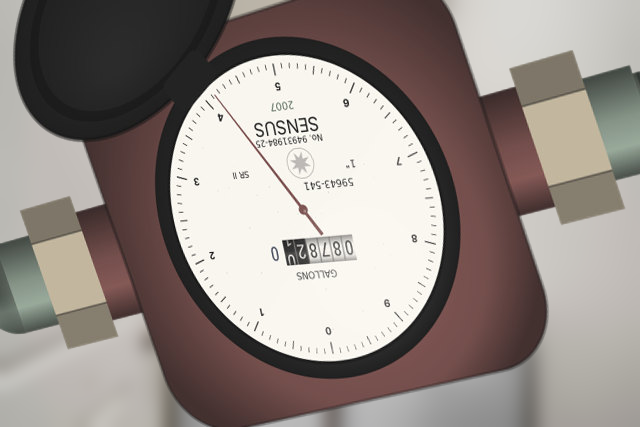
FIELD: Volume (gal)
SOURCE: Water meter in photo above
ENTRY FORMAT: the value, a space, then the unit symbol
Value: 878204.1 gal
